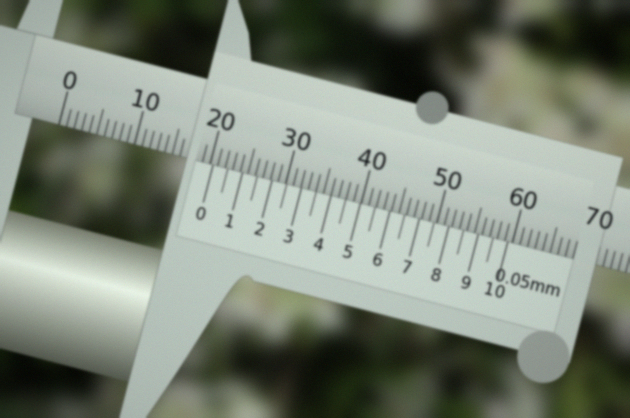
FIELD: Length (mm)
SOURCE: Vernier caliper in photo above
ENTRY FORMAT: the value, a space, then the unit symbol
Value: 20.4 mm
